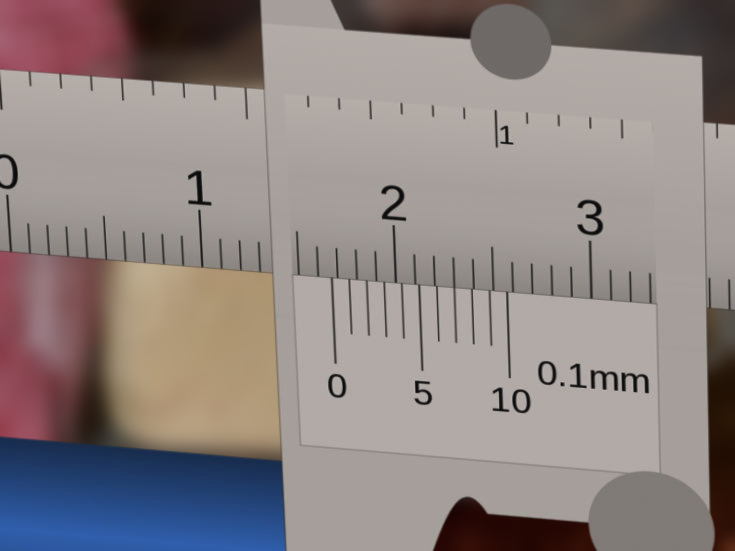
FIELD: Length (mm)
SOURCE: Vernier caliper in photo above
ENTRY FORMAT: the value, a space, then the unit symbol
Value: 16.7 mm
